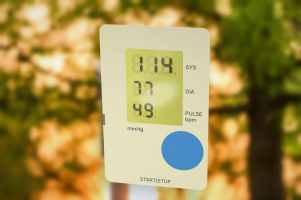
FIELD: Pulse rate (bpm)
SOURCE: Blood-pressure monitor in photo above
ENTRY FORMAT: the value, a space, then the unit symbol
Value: 49 bpm
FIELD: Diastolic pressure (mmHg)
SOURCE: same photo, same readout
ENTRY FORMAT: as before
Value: 77 mmHg
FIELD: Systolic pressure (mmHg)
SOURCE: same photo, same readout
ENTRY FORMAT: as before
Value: 114 mmHg
